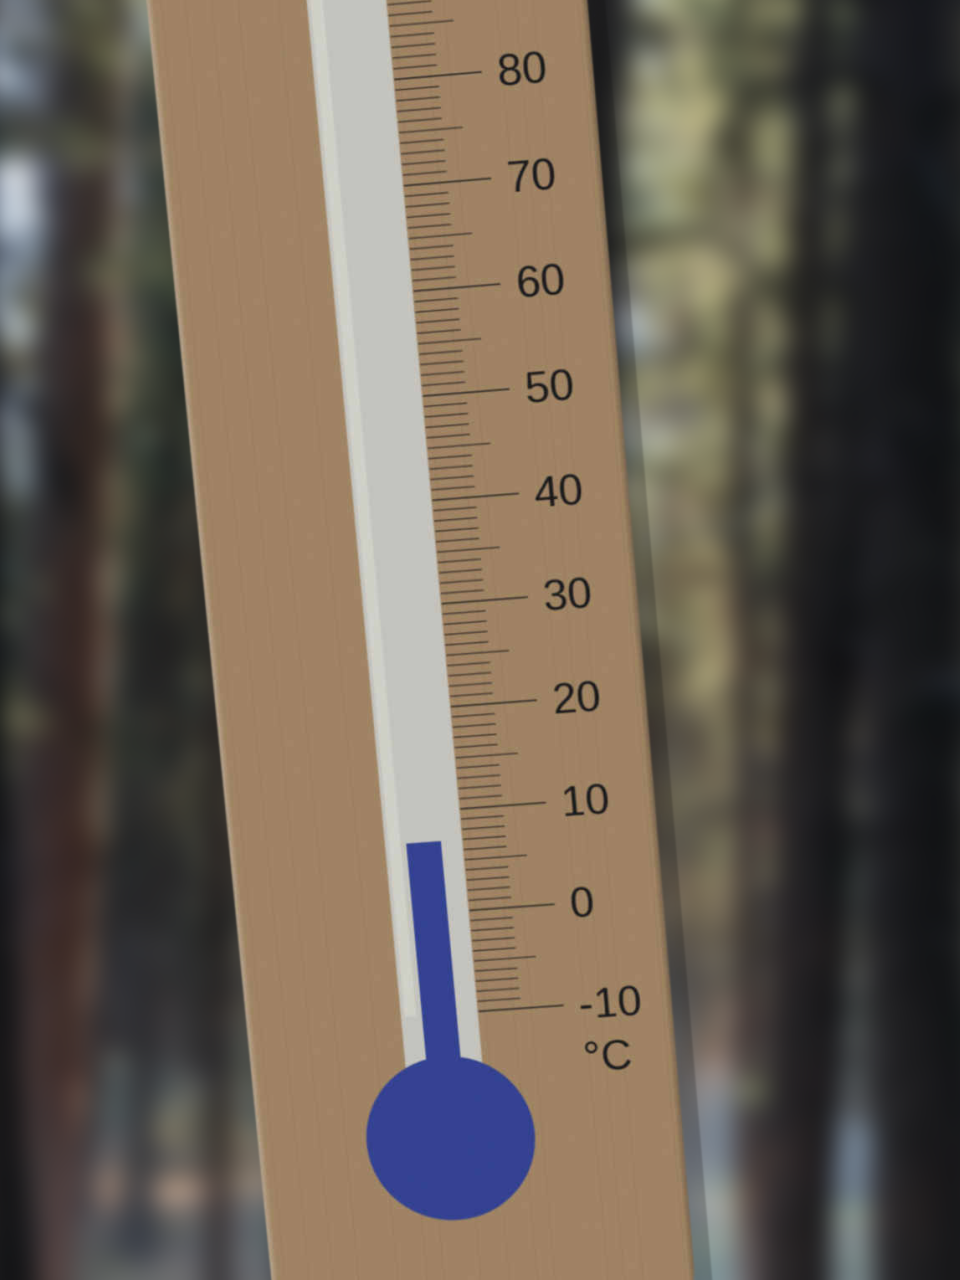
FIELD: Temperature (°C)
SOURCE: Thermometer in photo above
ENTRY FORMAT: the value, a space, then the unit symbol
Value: 7 °C
